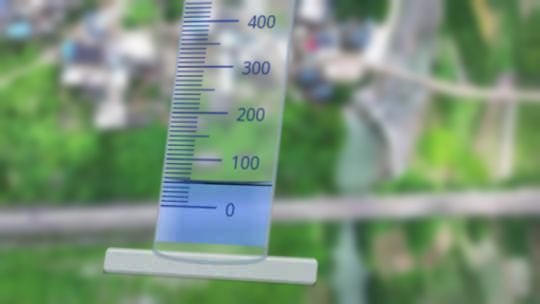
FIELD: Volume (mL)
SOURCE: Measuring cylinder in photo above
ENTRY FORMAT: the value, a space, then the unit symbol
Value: 50 mL
